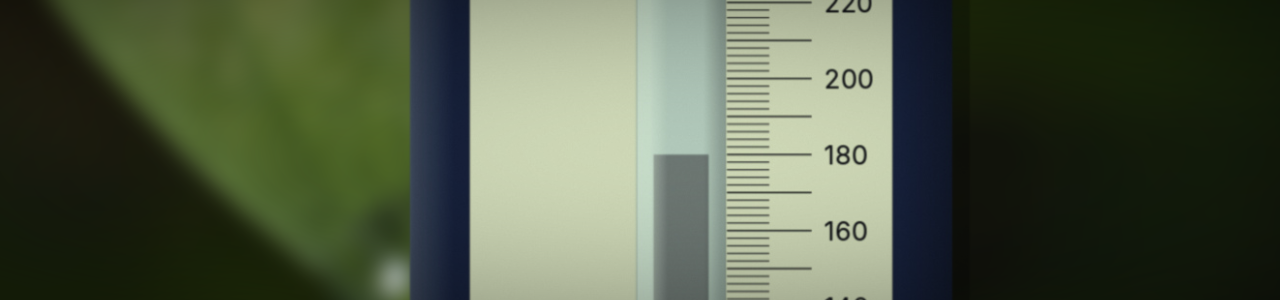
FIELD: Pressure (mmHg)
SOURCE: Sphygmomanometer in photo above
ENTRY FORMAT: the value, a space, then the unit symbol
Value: 180 mmHg
